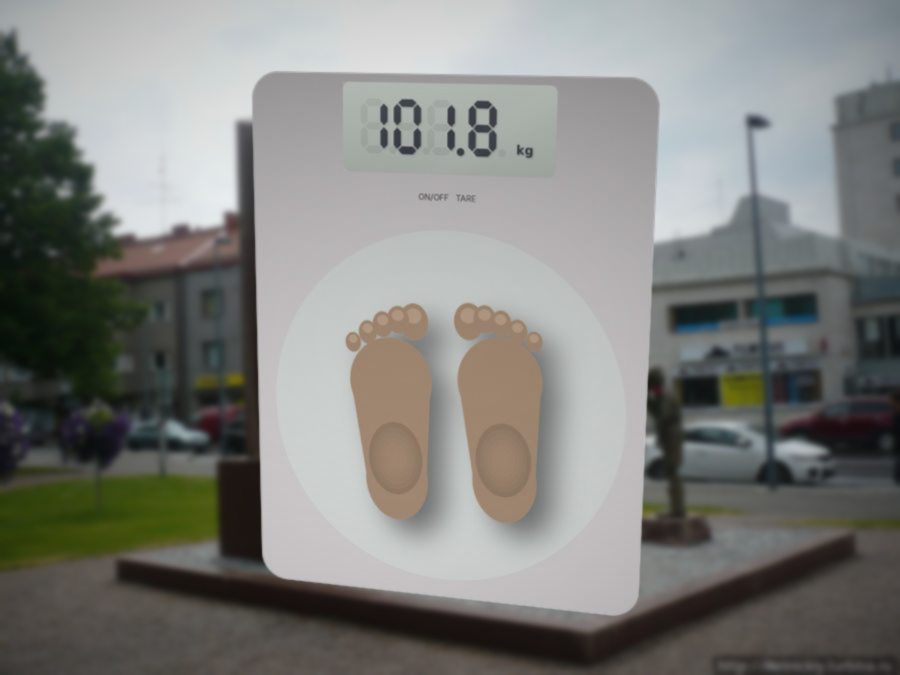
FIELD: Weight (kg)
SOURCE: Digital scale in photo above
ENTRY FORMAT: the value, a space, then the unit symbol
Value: 101.8 kg
